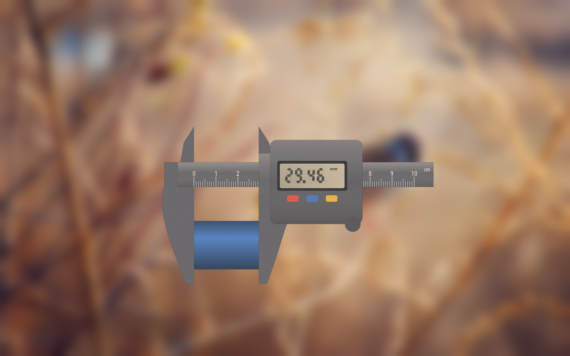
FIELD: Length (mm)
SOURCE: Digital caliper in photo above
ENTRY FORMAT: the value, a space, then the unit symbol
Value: 29.46 mm
